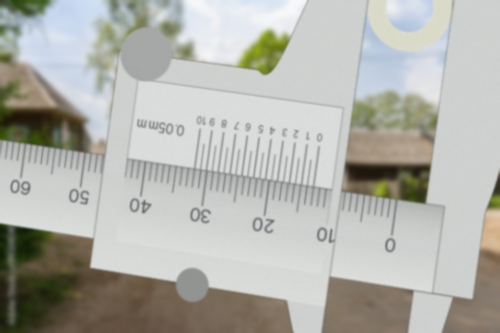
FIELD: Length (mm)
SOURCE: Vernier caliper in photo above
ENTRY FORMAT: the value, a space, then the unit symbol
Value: 13.0 mm
